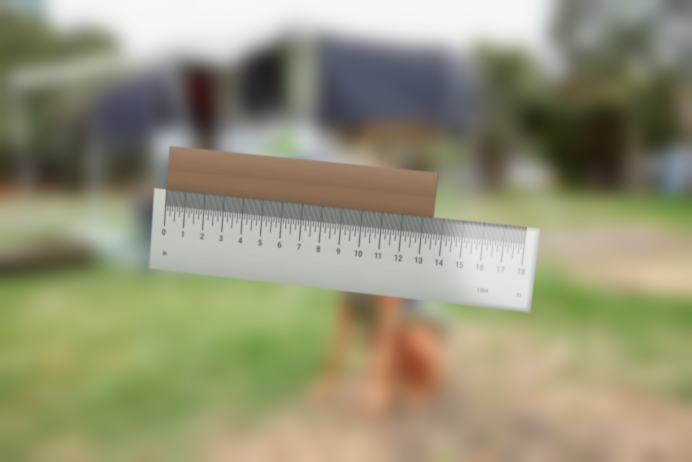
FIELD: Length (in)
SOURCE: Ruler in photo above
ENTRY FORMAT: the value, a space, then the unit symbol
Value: 13.5 in
